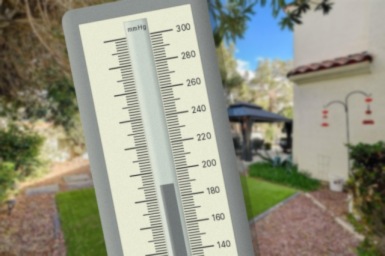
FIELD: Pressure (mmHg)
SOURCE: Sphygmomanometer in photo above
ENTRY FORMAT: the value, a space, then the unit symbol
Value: 190 mmHg
